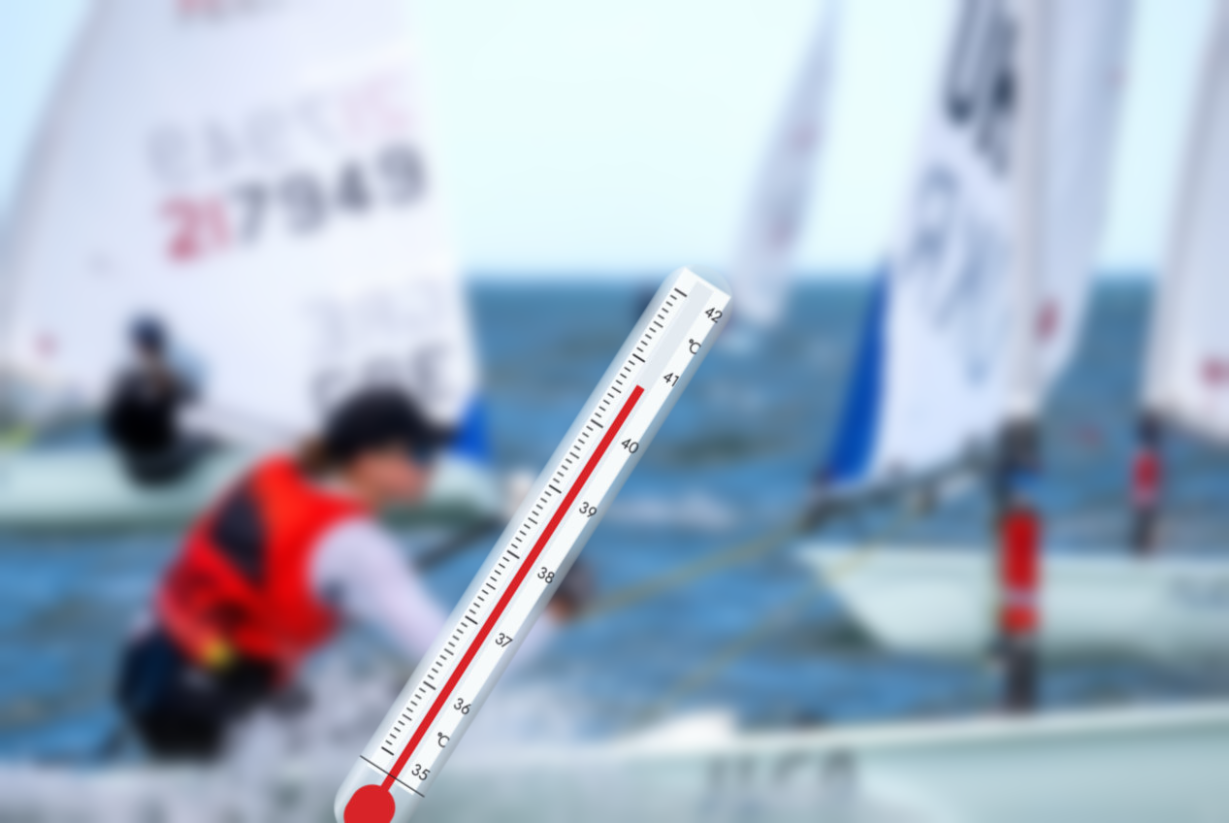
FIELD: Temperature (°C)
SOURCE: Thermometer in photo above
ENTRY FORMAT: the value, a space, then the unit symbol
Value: 40.7 °C
